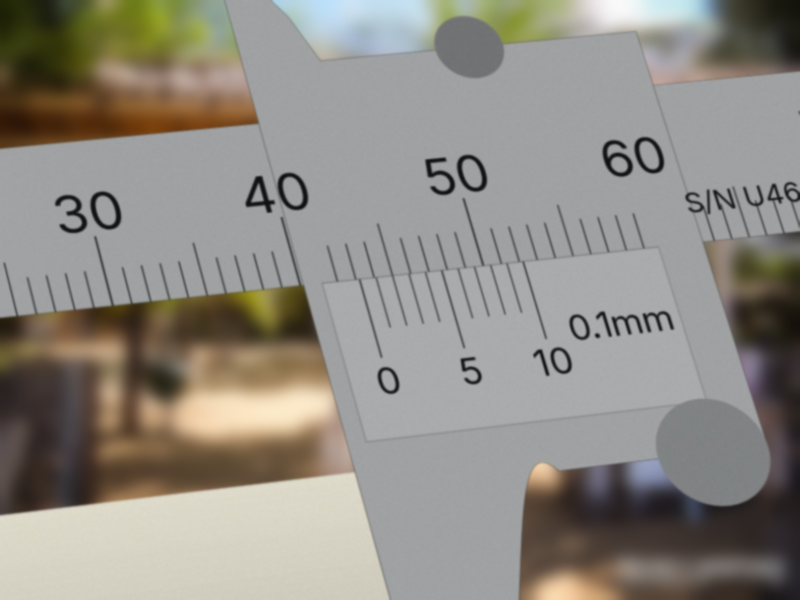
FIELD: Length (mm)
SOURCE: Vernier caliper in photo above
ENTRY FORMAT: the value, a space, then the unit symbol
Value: 43.2 mm
